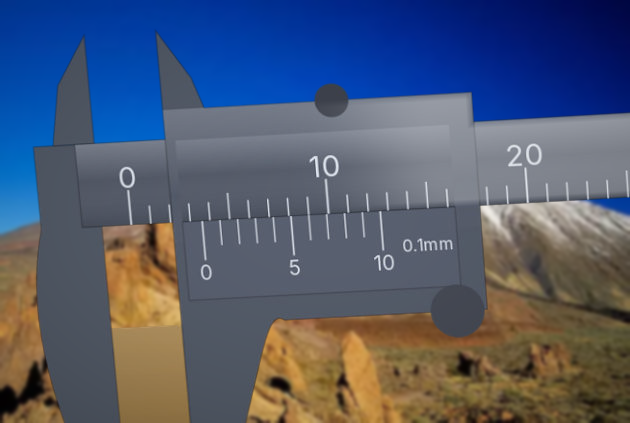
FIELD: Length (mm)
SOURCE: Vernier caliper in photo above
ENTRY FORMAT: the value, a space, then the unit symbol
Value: 3.6 mm
